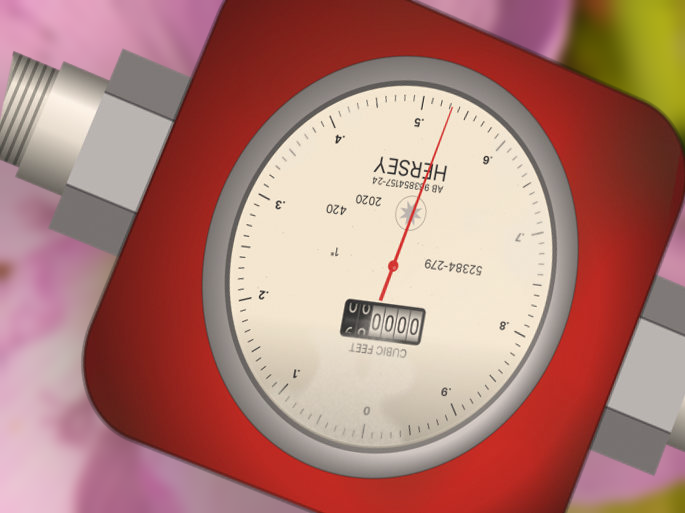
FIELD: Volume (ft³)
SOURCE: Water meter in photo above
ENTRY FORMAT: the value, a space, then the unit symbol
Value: 89.53 ft³
